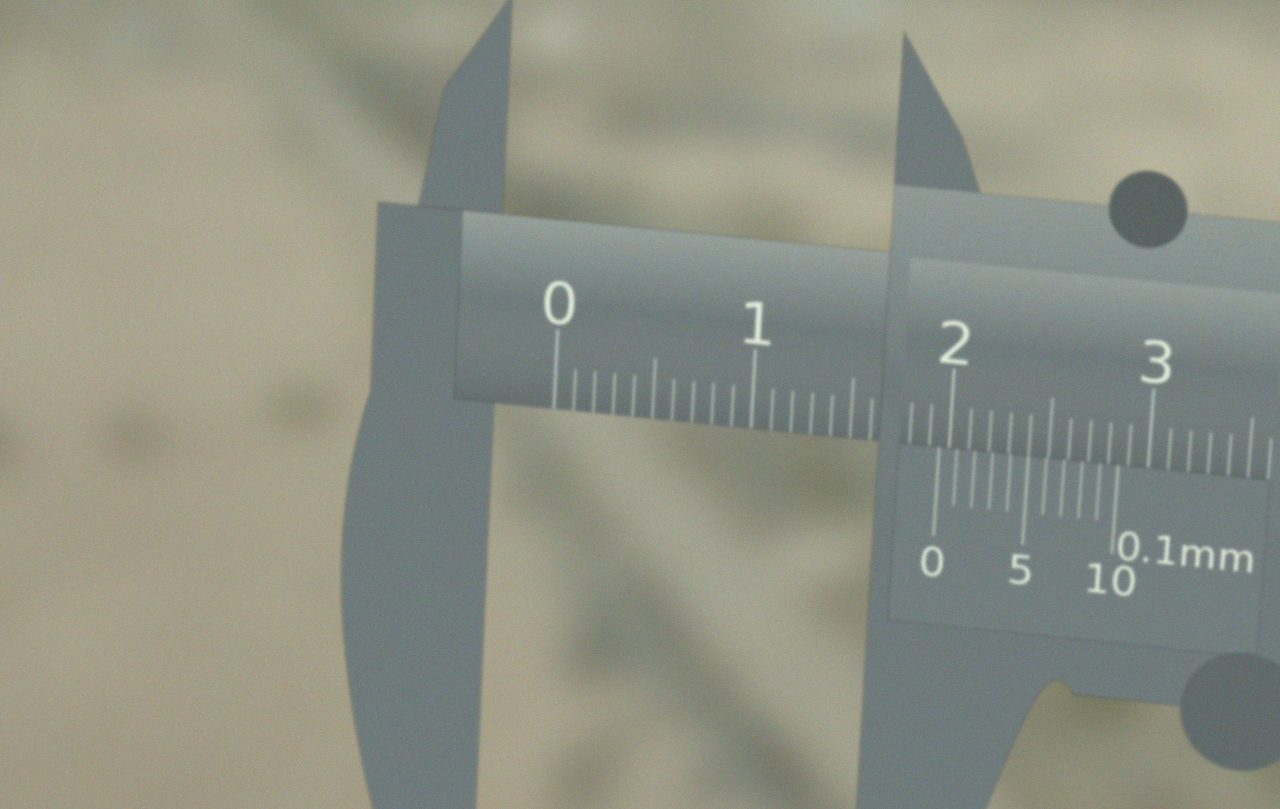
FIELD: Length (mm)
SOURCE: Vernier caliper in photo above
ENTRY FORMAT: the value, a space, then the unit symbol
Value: 19.5 mm
